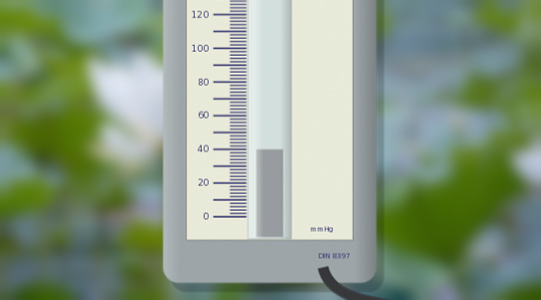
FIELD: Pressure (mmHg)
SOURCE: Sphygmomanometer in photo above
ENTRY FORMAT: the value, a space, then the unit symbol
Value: 40 mmHg
